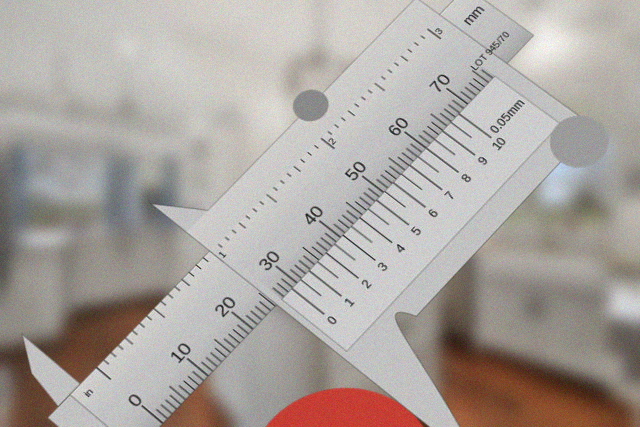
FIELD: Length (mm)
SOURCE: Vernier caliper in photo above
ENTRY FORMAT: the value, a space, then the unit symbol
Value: 28.8 mm
